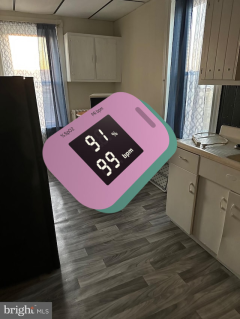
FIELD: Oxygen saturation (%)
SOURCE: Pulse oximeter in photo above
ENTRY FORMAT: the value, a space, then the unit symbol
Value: 91 %
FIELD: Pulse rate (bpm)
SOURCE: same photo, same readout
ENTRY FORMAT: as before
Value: 99 bpm
